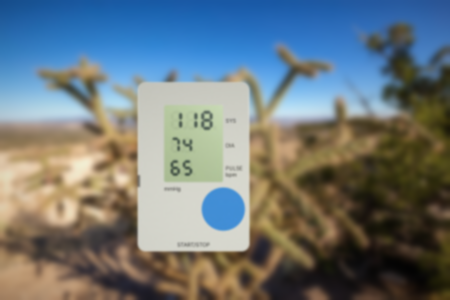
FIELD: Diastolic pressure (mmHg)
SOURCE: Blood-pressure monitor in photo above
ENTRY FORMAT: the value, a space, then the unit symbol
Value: 74 mmHg
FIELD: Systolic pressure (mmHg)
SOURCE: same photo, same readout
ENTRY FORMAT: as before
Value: 118 mmHg
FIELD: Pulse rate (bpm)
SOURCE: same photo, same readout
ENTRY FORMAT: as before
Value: 65 bpm
